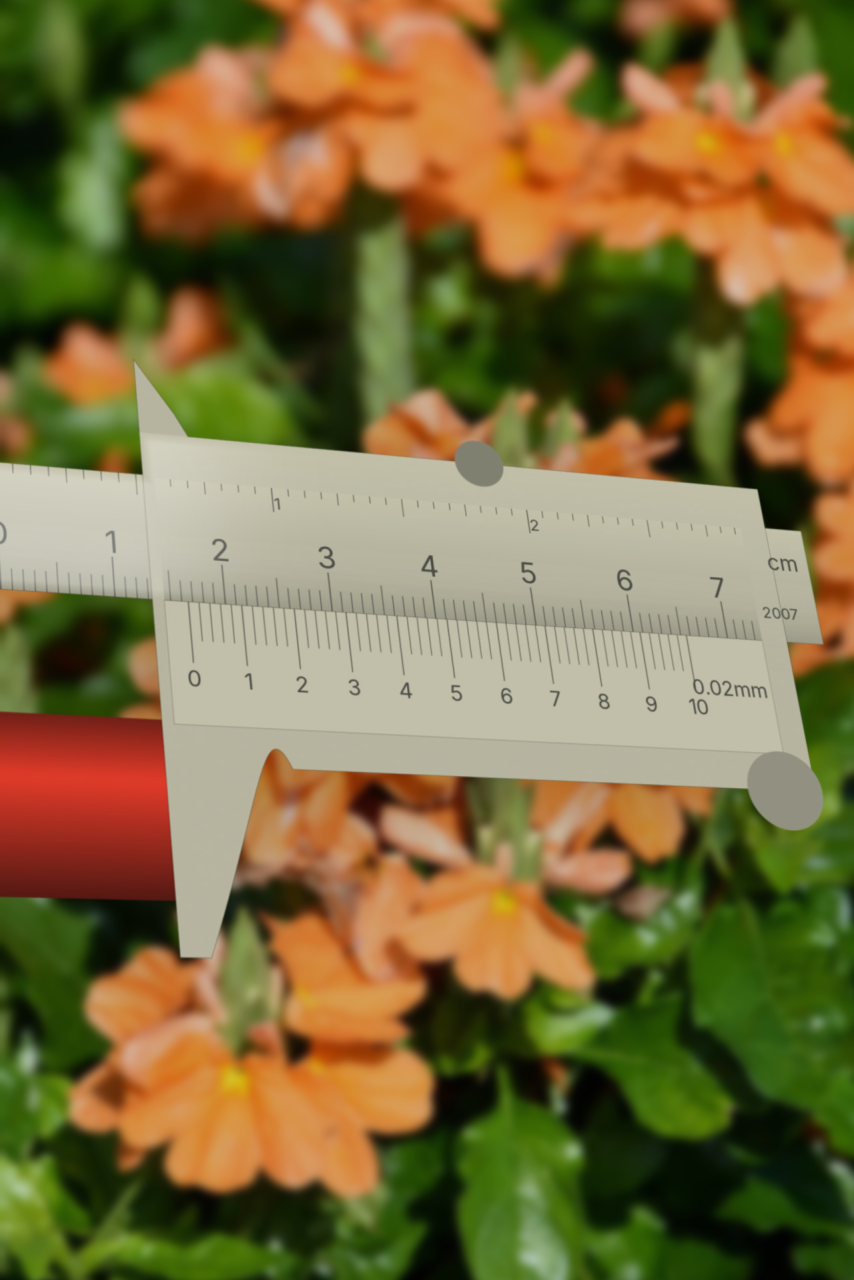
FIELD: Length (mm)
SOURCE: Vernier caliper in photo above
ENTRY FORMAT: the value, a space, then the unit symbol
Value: 16.6 mm
